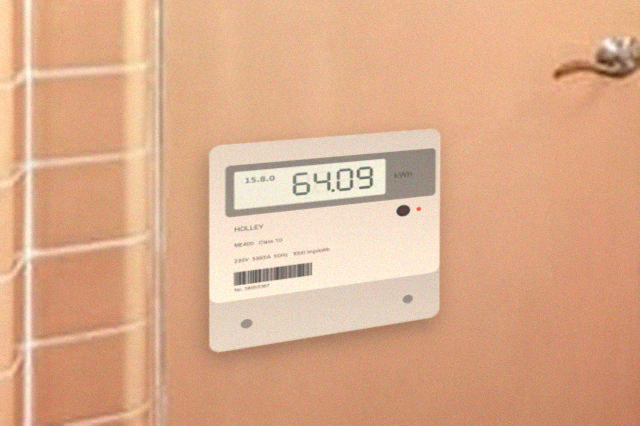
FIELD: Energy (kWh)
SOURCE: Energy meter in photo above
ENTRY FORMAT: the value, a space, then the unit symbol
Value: 64.09 kWh
